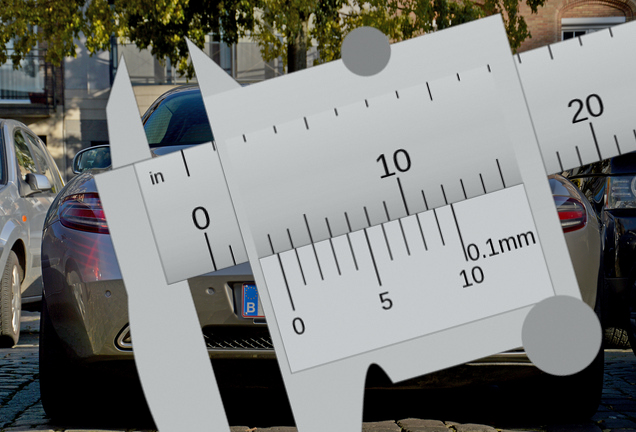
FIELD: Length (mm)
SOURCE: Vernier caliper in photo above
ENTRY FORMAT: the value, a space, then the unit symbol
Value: 3.2 mm
